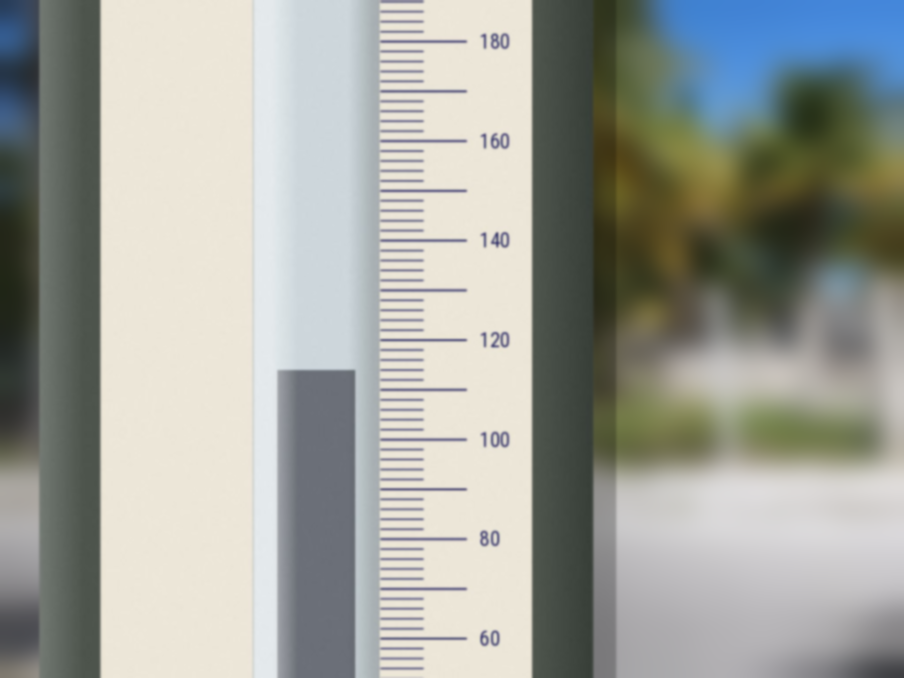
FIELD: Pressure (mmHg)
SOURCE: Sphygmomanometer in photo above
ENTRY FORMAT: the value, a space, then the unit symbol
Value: 114 mmHg
